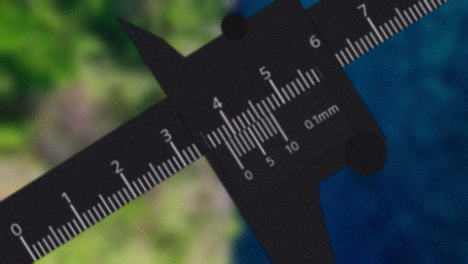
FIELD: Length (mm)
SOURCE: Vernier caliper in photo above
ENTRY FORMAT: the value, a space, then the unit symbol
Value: 38.0 mm
